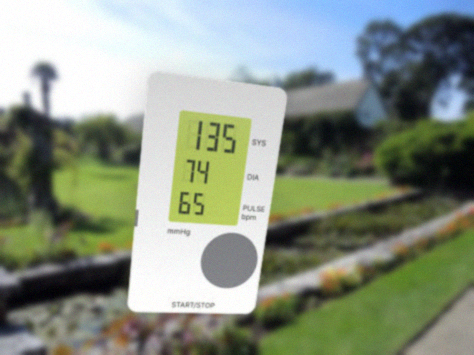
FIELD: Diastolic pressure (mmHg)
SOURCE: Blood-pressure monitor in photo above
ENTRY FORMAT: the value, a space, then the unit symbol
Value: 74 mmHg
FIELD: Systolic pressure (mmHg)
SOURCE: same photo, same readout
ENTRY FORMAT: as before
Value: 135 mmHg
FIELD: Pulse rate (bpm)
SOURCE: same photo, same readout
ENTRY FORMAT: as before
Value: 65 bpm
